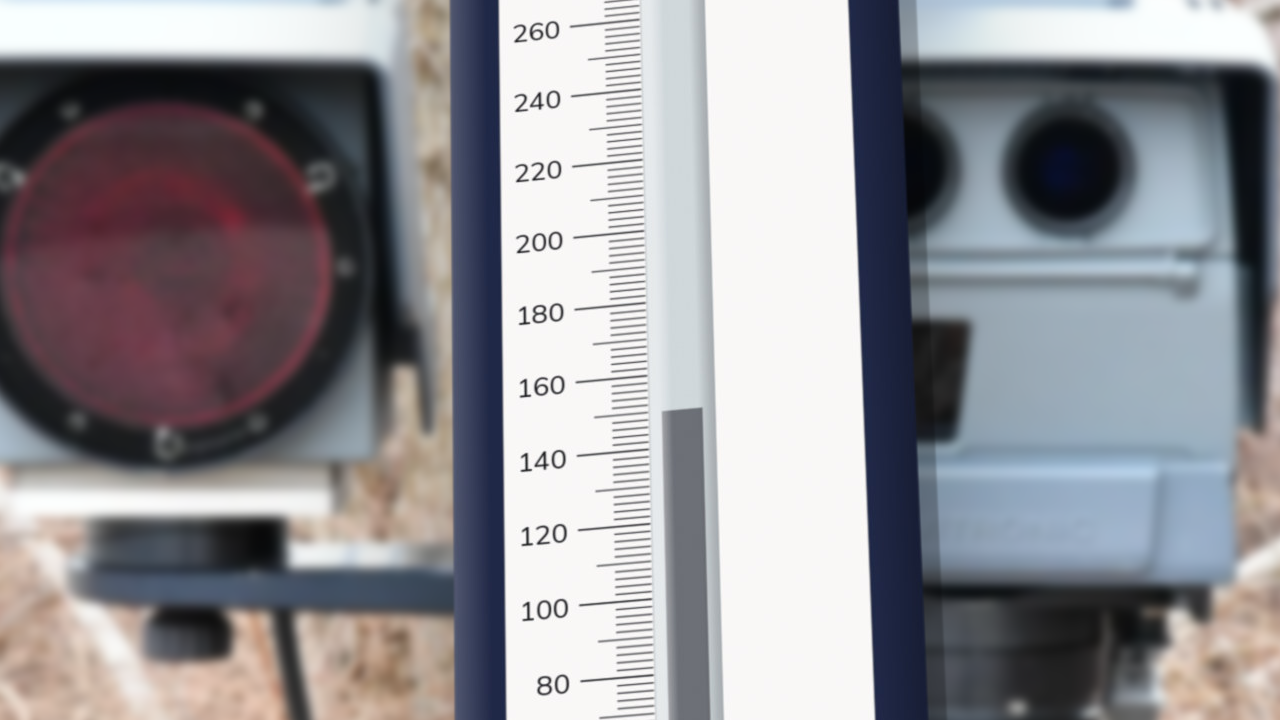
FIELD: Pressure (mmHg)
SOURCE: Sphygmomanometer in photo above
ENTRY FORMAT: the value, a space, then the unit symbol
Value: 150 mmHg
